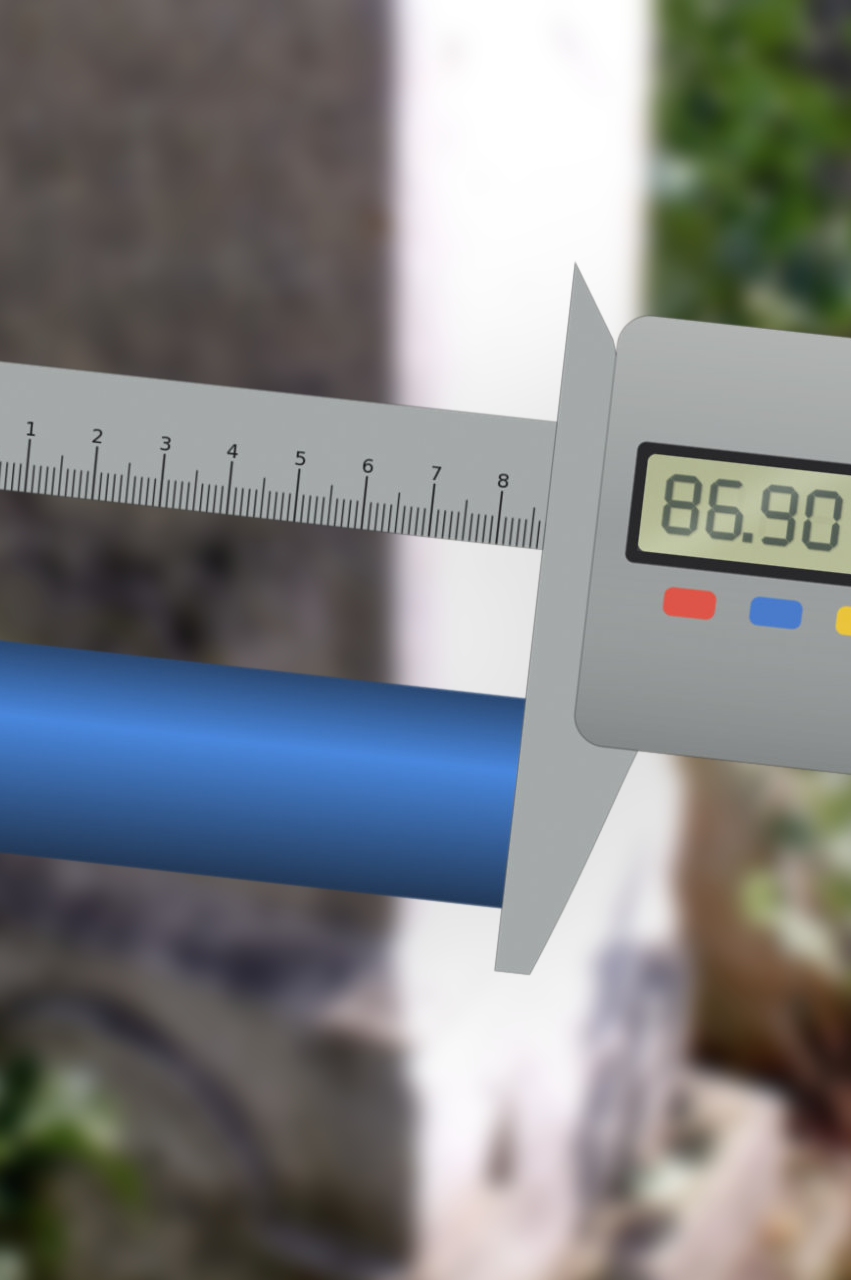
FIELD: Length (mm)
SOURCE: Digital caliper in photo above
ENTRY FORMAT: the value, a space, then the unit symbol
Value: 86.90 mm
